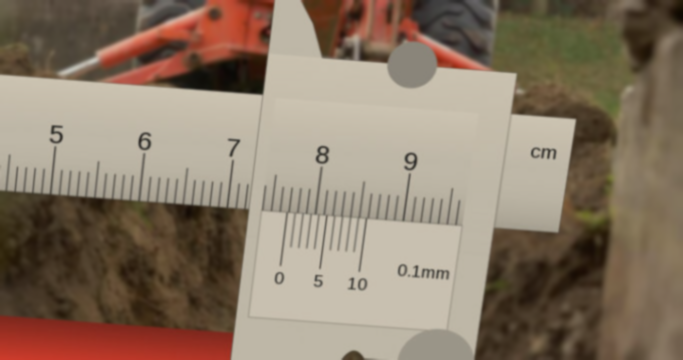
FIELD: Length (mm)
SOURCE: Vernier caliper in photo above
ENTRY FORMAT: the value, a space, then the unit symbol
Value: 76.8 mm
